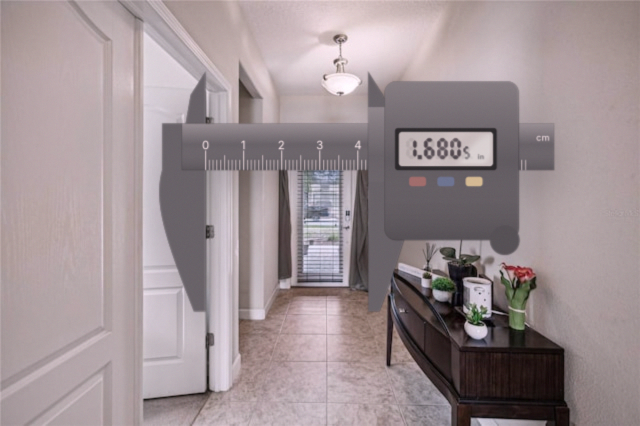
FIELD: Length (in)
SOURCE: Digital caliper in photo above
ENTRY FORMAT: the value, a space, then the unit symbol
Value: 1.6805 in
